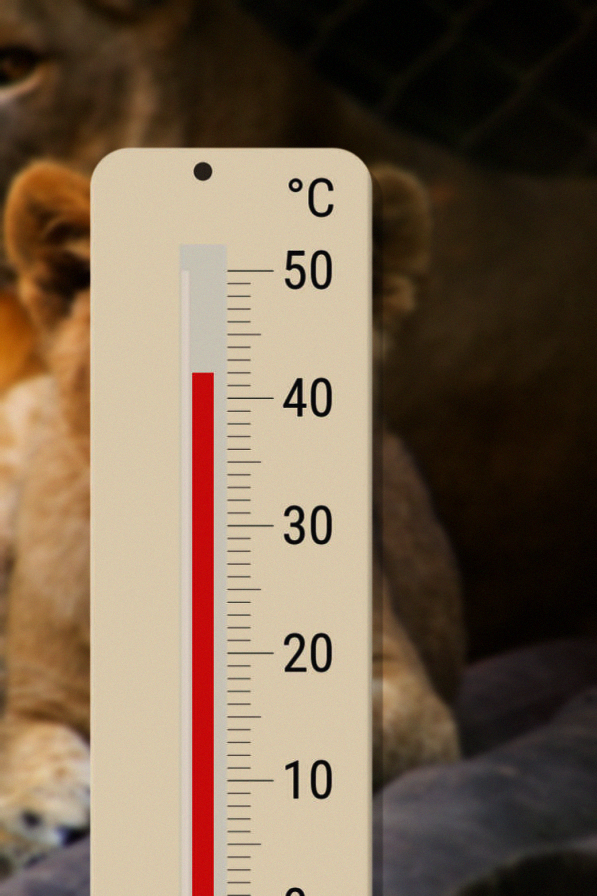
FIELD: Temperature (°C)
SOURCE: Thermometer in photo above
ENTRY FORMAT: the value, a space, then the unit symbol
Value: 42 °C
